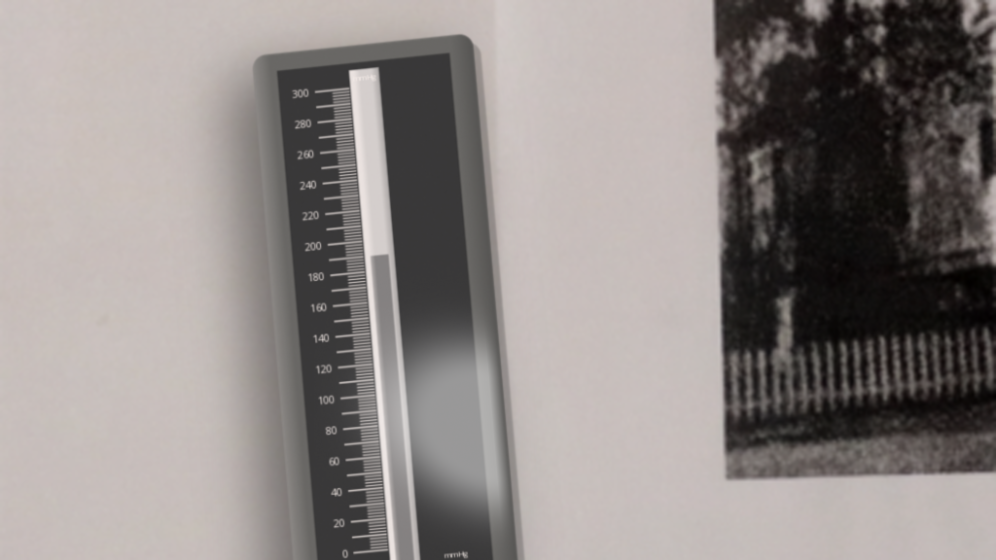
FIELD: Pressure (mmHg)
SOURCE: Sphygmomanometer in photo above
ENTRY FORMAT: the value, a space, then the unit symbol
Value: 190 mmHg
